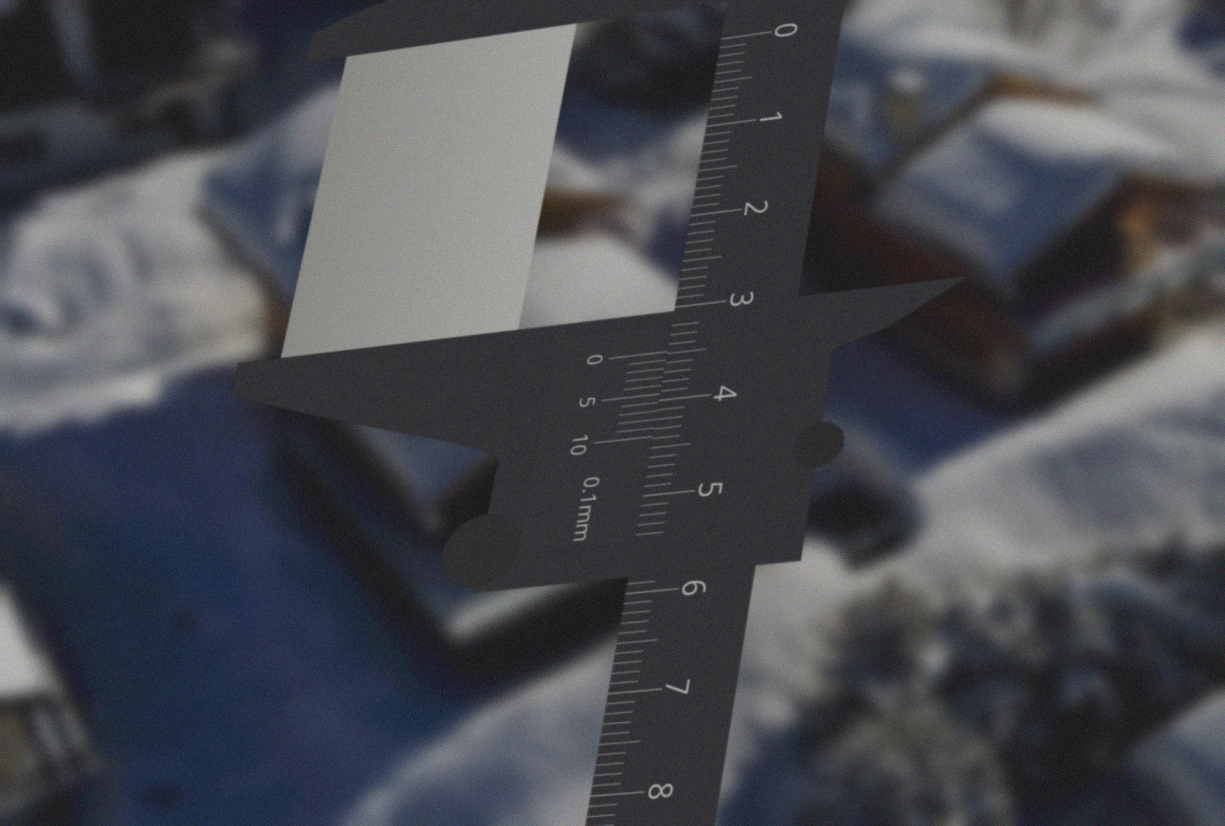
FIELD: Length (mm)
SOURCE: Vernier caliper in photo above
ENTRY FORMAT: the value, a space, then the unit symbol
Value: 34.8 mm
